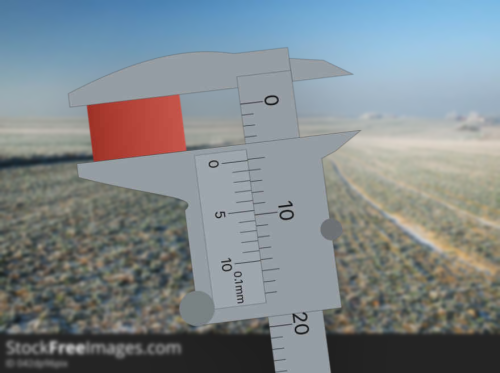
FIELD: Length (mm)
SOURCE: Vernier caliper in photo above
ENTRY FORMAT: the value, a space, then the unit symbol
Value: 5.1 mm
